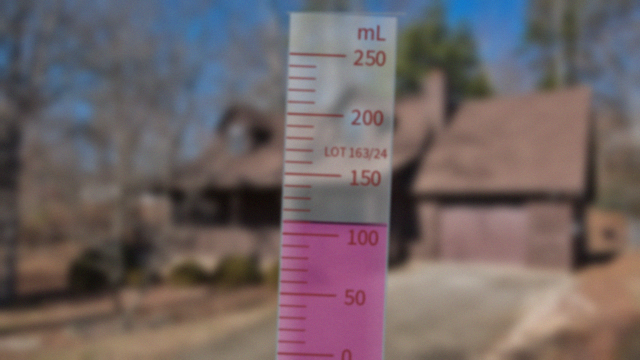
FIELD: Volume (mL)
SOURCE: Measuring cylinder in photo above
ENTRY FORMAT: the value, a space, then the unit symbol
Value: 110 mL
